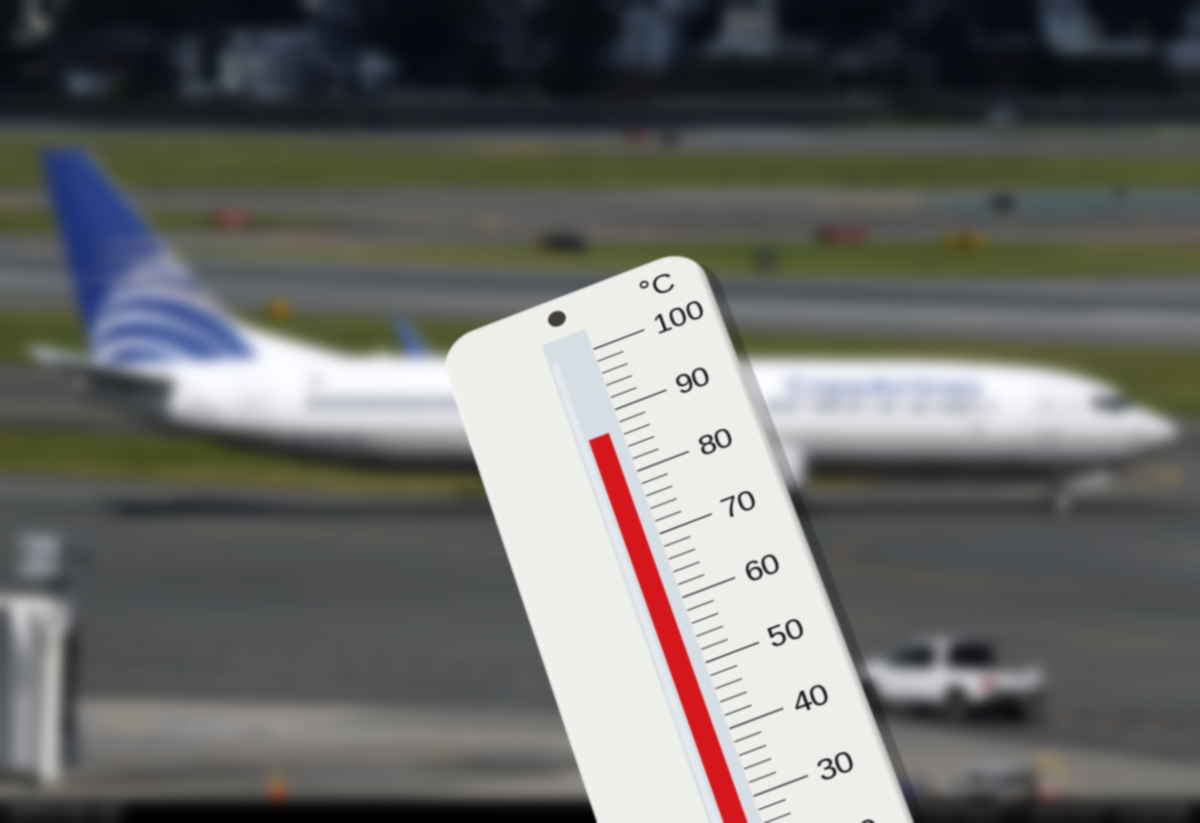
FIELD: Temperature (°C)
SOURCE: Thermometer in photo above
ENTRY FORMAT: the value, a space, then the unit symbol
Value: 87 °C
